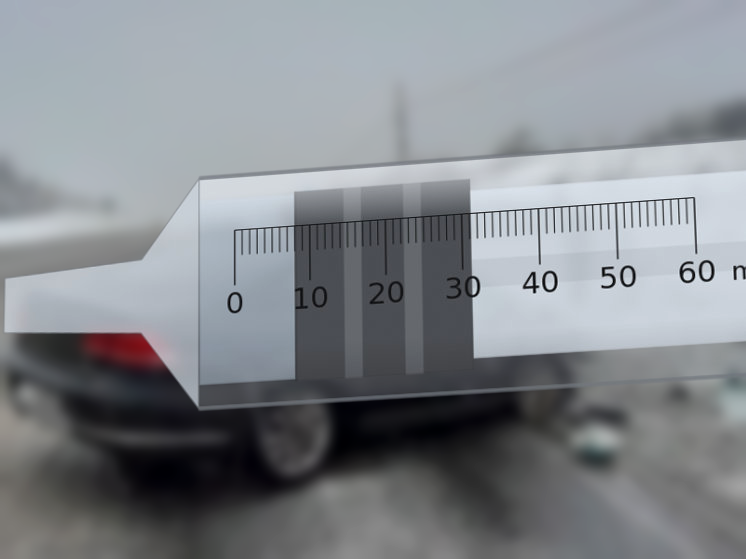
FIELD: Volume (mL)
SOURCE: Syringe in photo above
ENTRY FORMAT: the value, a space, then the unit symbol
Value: 8 mL
